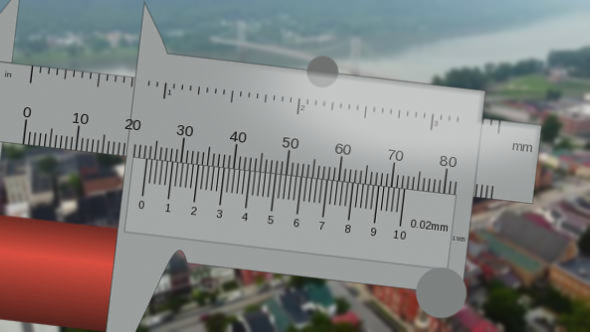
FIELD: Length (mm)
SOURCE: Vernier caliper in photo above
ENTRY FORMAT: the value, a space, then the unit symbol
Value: 23.5 mm
